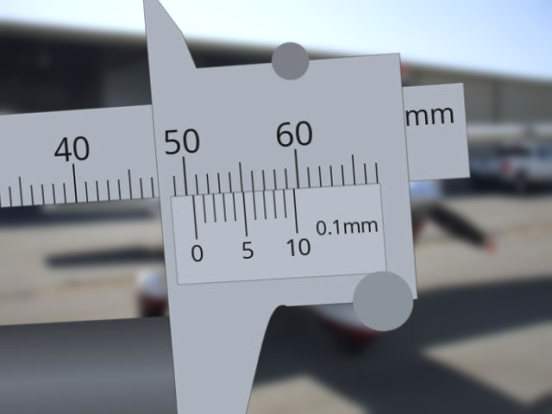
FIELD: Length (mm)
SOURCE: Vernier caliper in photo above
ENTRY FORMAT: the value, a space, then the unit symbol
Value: 50.6 mm
